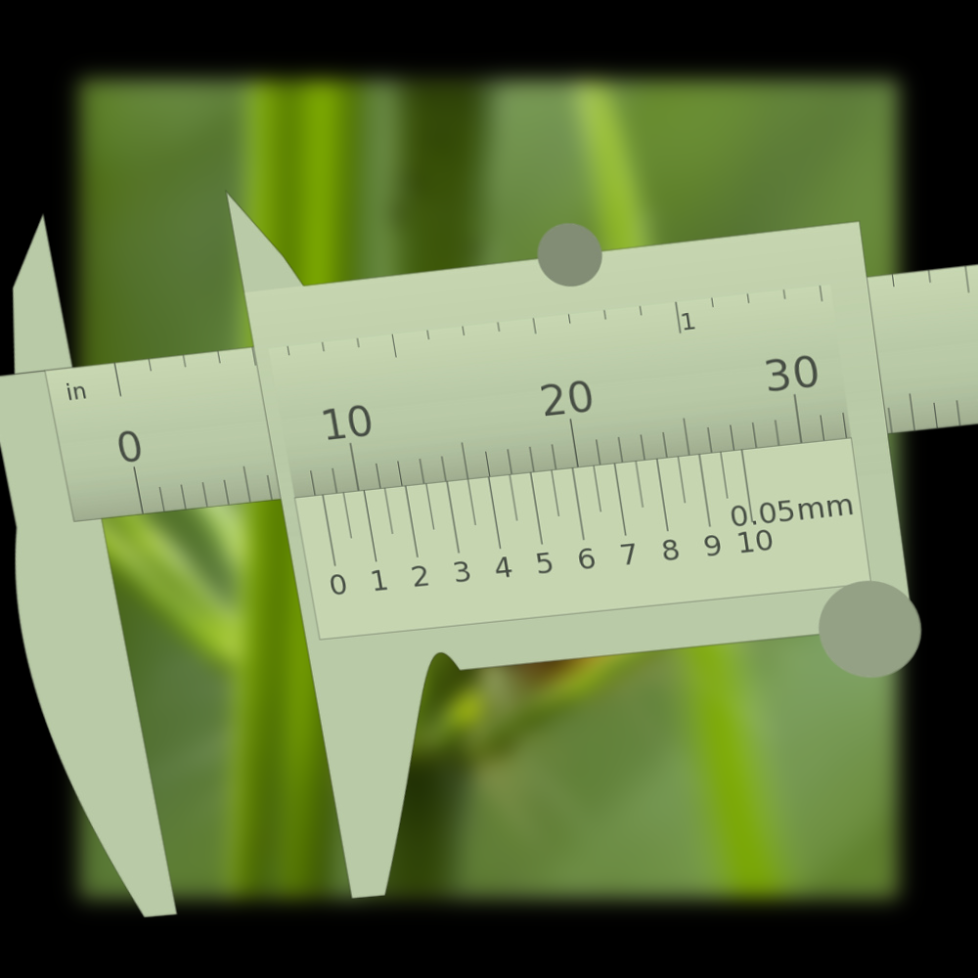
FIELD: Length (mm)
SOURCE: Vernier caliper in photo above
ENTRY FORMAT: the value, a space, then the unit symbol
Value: 8.35 mm
